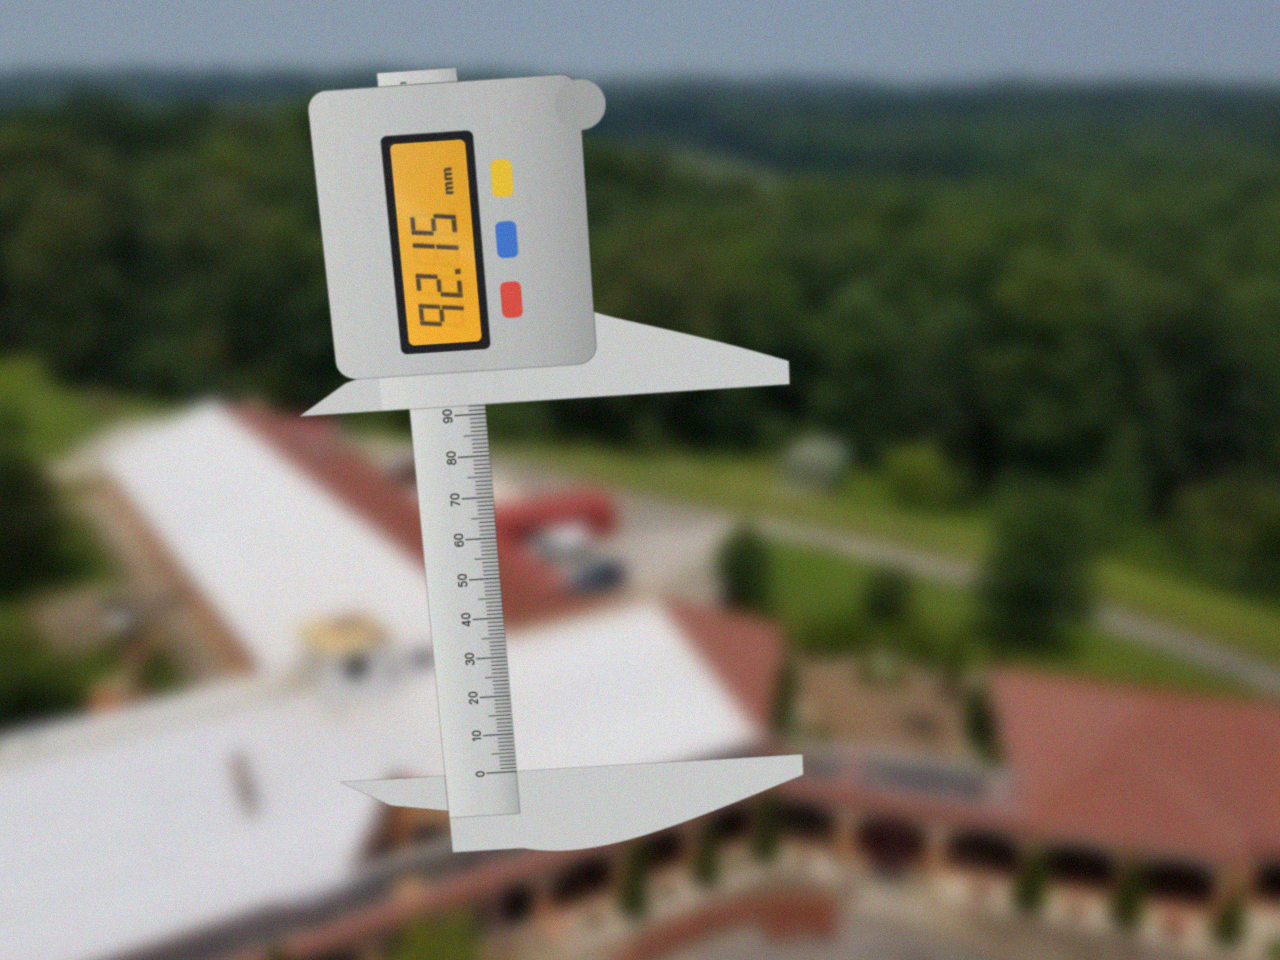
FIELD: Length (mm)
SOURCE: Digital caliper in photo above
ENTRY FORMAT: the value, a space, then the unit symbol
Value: 92.15 mm
